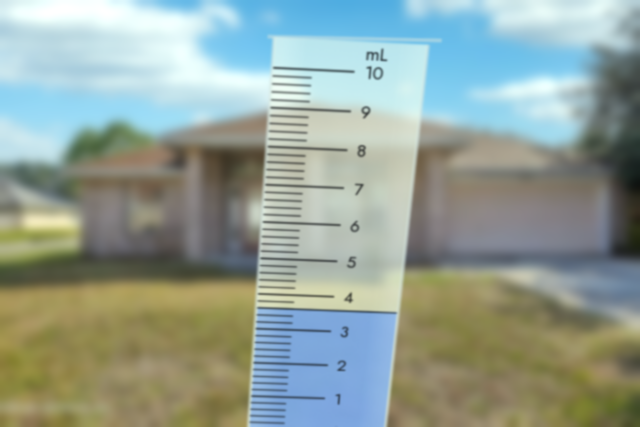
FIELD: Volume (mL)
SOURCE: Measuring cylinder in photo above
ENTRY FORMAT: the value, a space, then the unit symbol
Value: 3.6 mL
